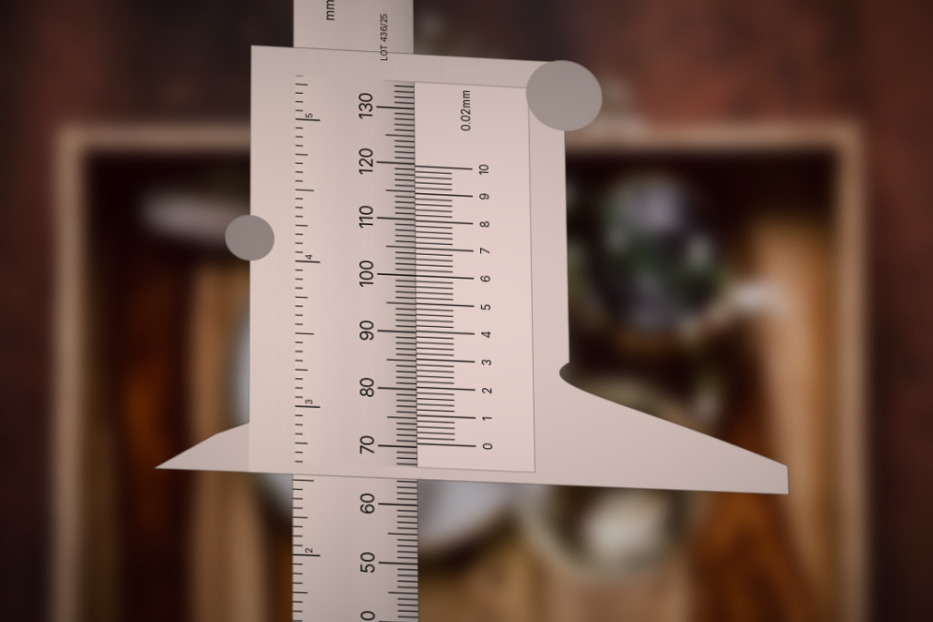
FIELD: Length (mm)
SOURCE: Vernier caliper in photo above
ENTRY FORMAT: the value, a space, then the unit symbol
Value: 70.6 mm
